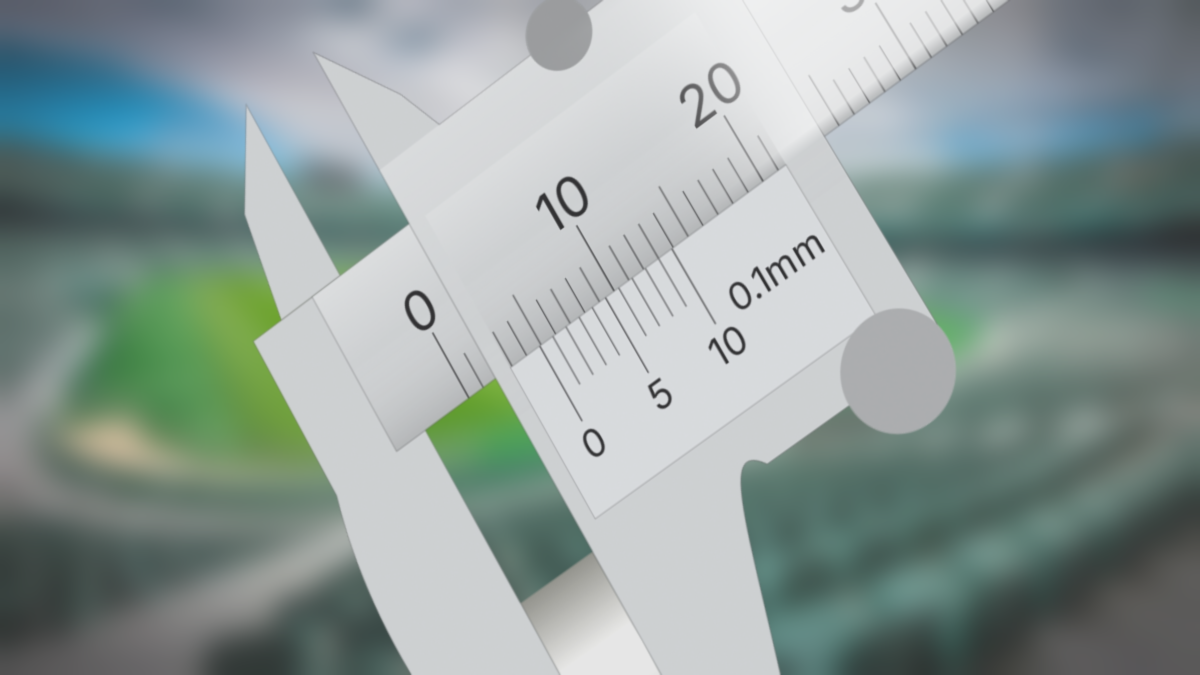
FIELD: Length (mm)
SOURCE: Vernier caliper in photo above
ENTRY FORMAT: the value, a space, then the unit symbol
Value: 4.9 mm
